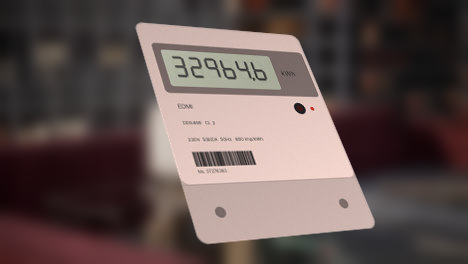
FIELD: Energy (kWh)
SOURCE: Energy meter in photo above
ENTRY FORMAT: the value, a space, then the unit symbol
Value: 32964.6 kWh
